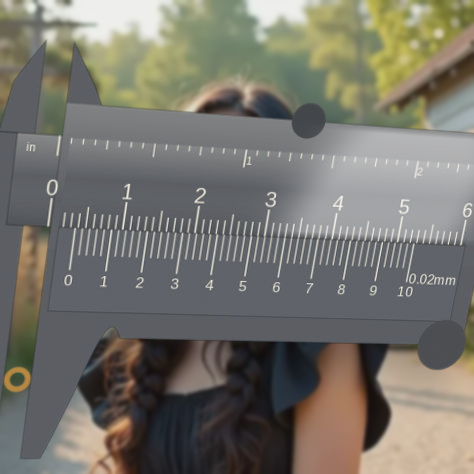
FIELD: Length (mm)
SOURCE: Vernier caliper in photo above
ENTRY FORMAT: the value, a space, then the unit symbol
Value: 3.6 mm
